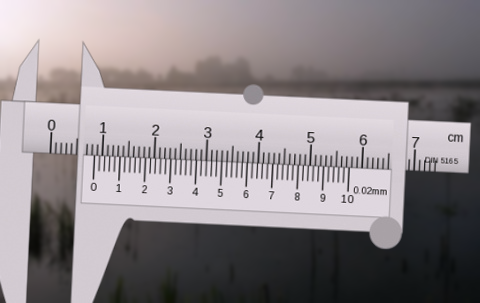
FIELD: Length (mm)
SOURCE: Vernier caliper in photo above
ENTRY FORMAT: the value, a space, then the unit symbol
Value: 8.5 mm
